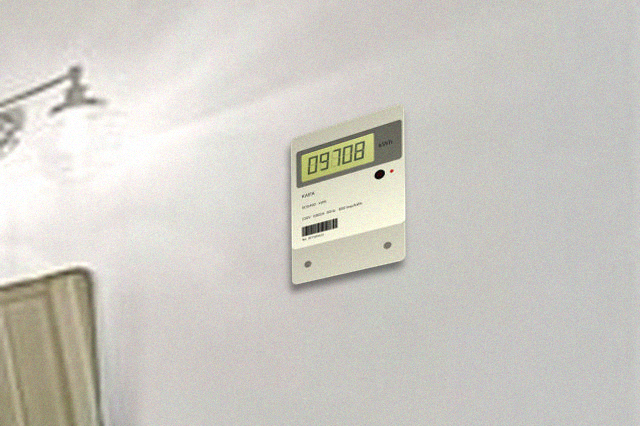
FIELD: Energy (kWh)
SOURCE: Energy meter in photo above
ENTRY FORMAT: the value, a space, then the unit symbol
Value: 9708 kWh
